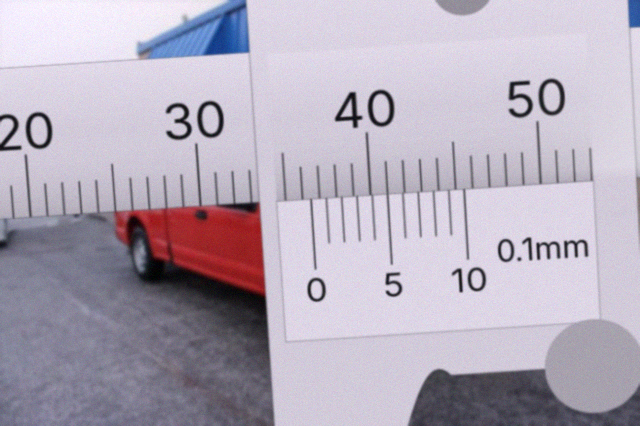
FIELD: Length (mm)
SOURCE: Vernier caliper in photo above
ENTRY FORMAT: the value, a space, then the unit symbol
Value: 36.5 mm
